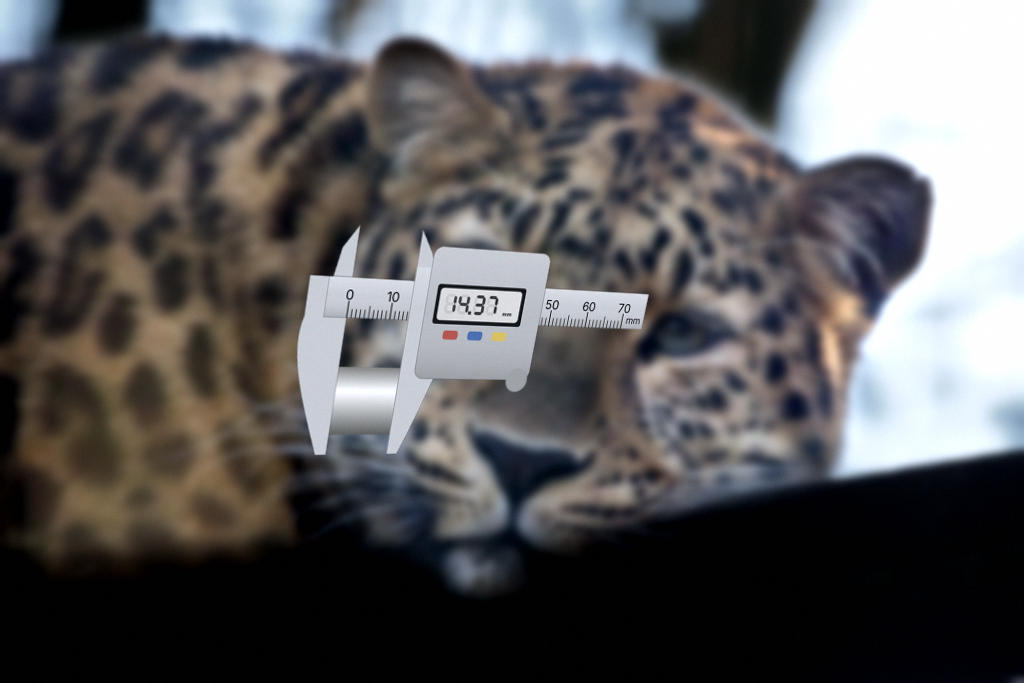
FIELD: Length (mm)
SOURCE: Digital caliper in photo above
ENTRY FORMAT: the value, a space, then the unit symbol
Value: 14.37 mm
